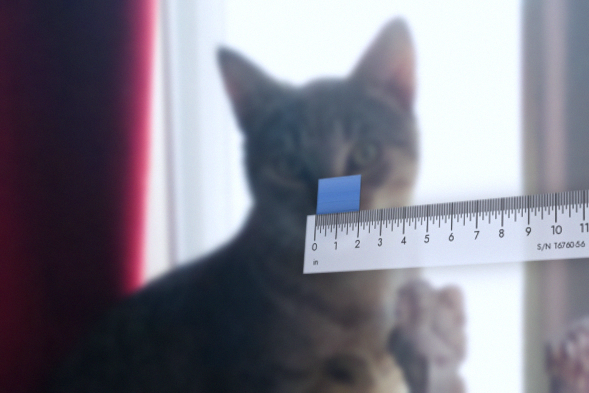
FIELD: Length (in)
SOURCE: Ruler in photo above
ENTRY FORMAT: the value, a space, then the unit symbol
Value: 2 in
